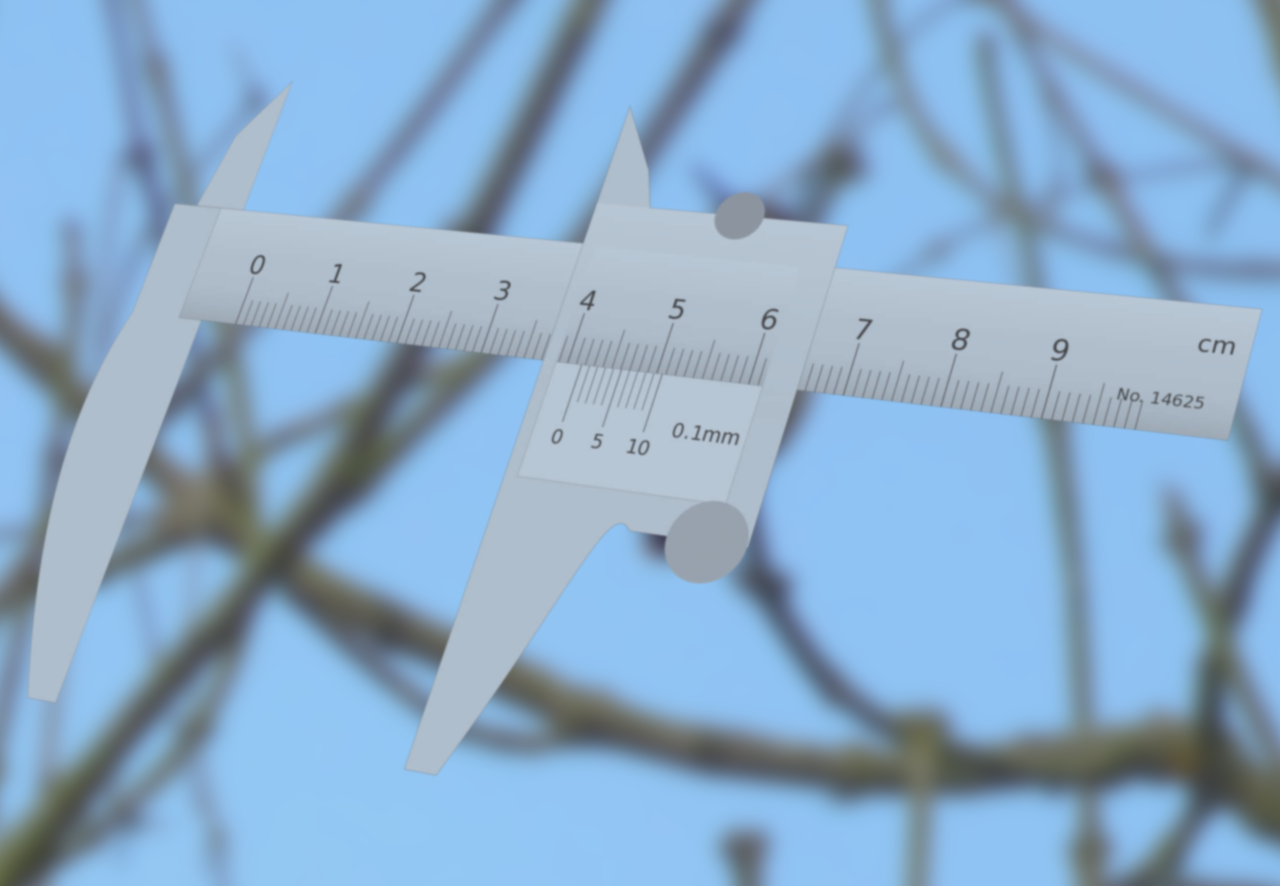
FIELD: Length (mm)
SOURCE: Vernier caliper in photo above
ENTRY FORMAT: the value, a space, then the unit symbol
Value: 41.6 mm
